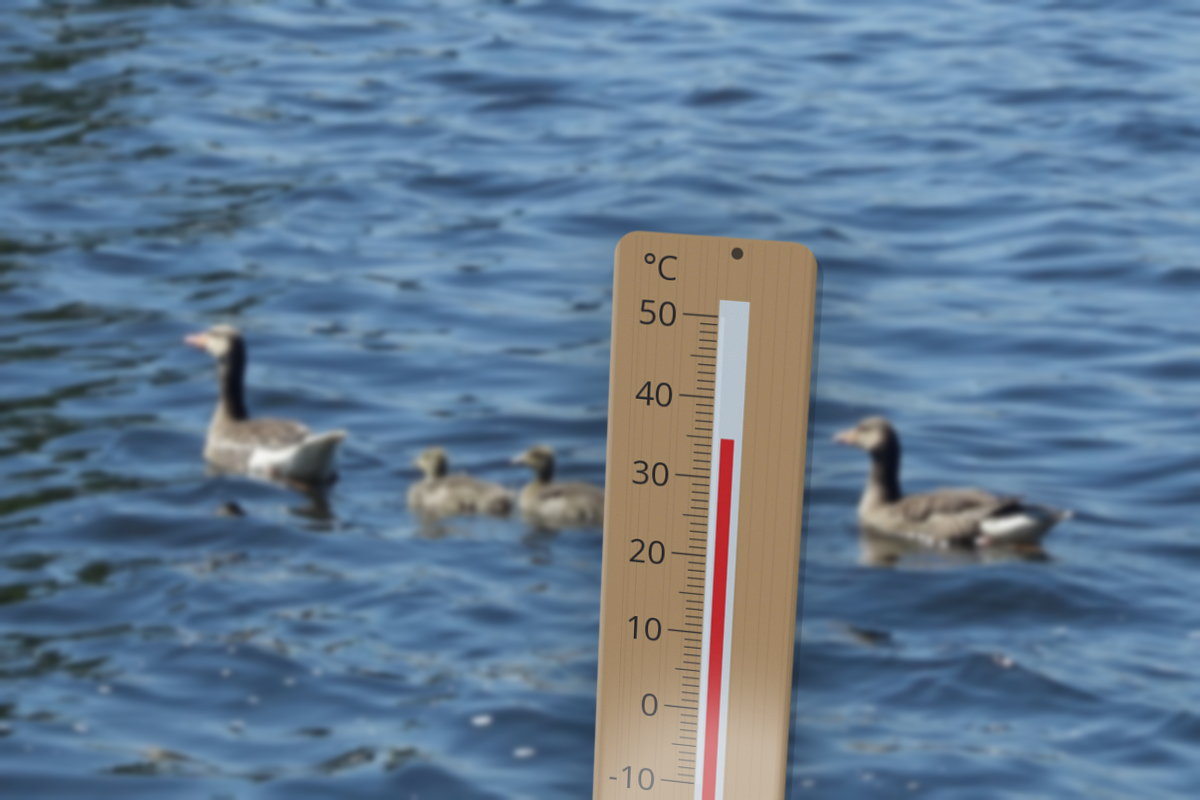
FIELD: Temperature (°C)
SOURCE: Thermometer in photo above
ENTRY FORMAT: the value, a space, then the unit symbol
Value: 35 °C
